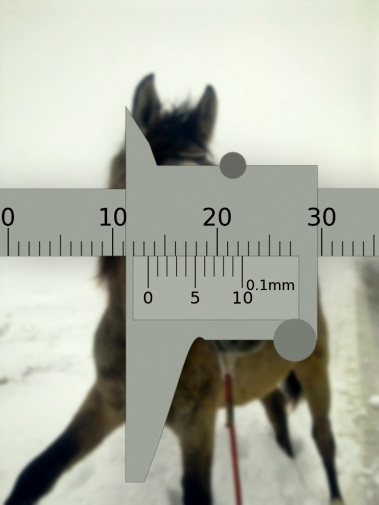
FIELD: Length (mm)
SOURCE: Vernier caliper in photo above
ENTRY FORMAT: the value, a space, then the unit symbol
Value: 13.4 mm
